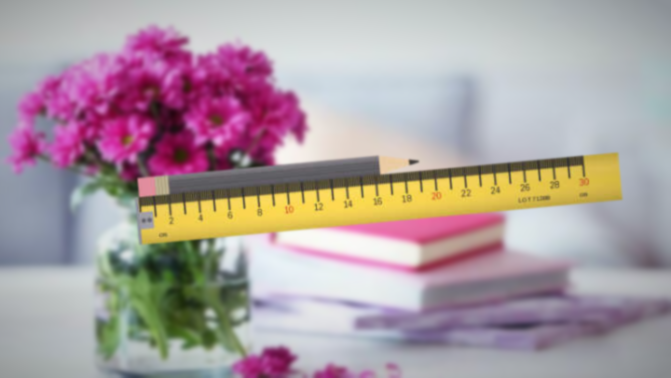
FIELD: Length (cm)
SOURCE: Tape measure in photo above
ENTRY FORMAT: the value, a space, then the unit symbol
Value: 19 cm
